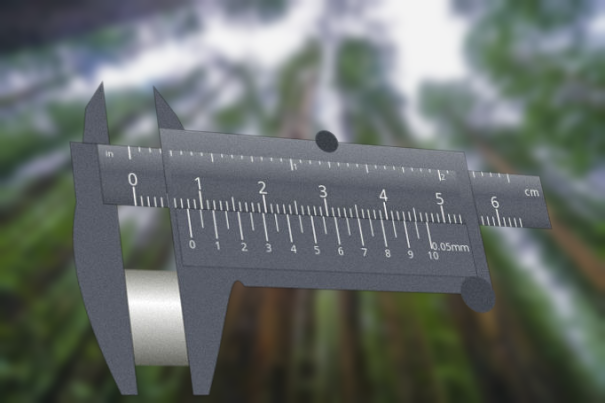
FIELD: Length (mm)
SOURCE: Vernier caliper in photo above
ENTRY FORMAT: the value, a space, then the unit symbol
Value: 7.8 mm
